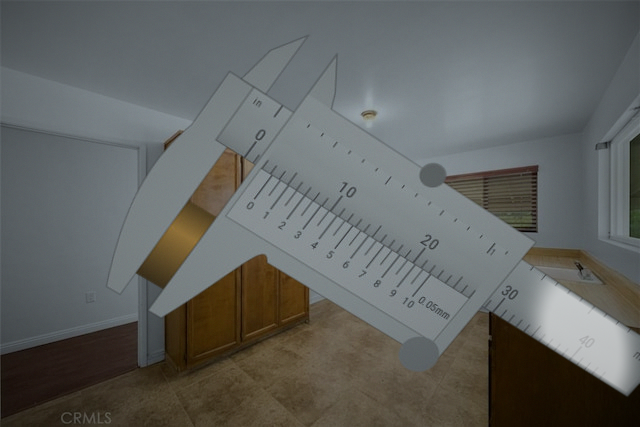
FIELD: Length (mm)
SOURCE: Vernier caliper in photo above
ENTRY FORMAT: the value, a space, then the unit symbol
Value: 3.2 mm
